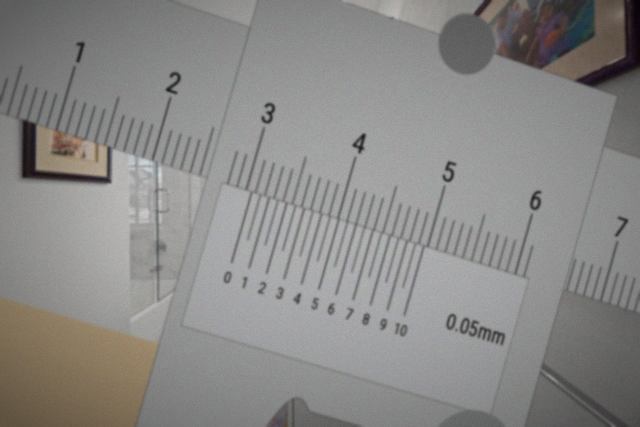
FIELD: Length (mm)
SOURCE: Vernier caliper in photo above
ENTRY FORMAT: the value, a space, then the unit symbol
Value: 30.6 mm
